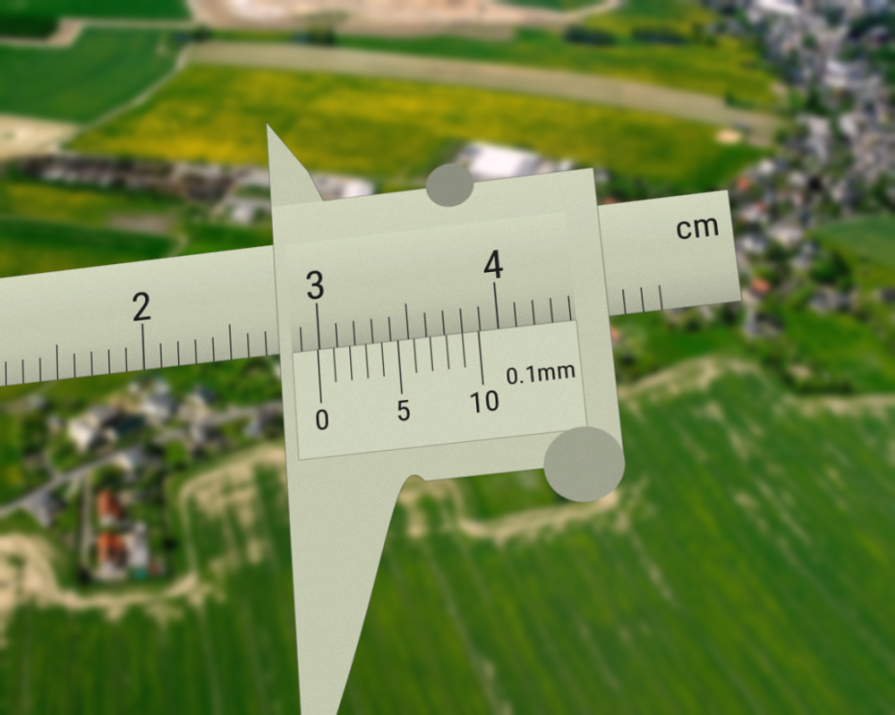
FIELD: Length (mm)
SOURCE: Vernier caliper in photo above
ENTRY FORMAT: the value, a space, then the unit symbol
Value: 29.9 mm
